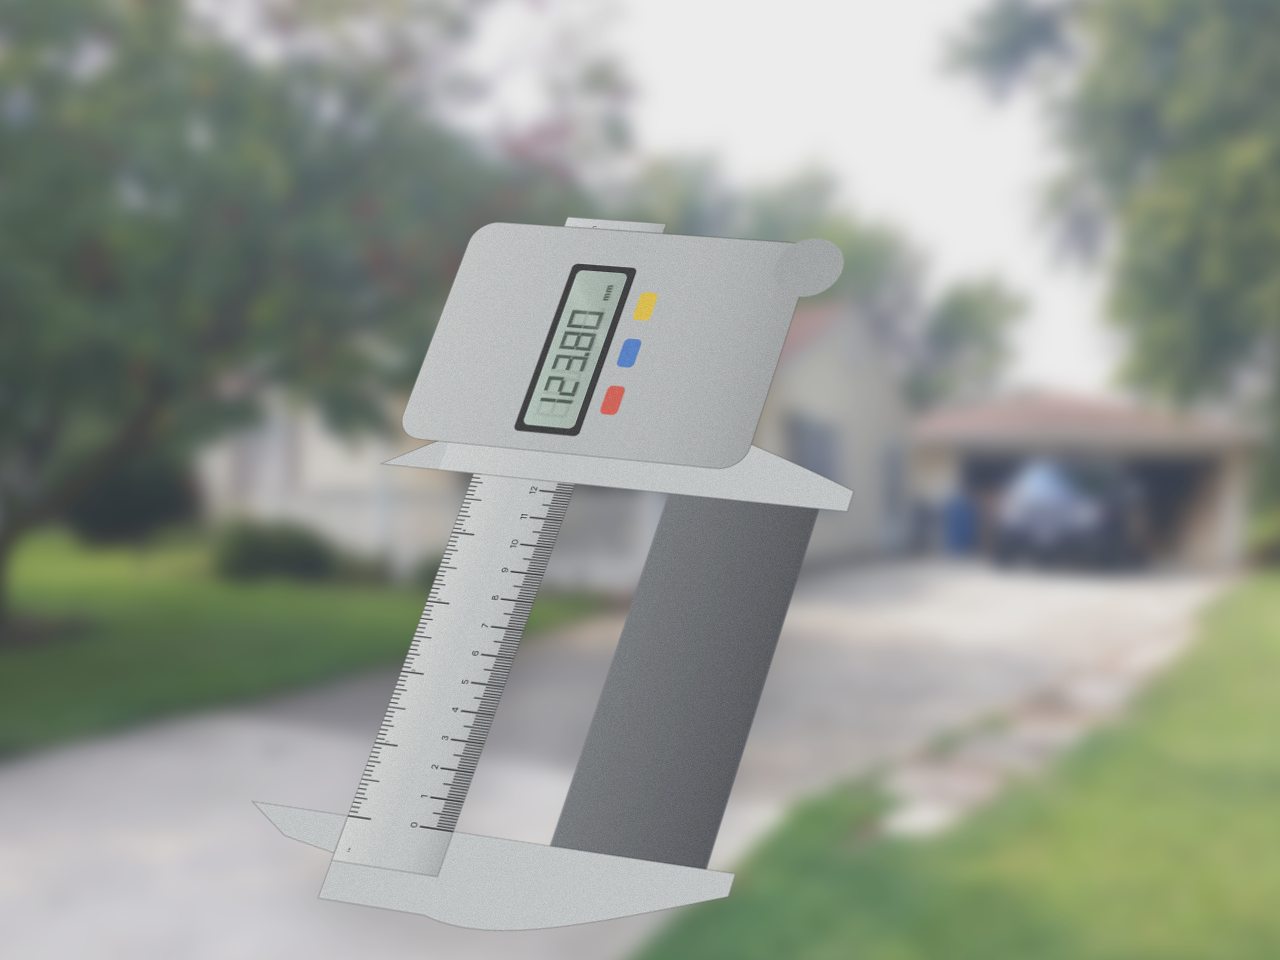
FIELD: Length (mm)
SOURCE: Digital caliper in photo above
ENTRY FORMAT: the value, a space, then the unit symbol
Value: 123.80 mm
